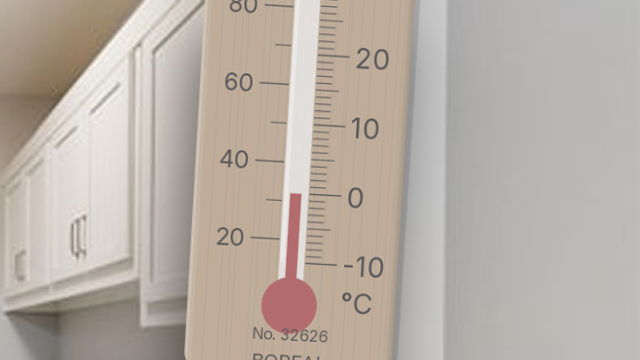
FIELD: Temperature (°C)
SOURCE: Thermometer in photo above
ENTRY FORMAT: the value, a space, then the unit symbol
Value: 0 °C
